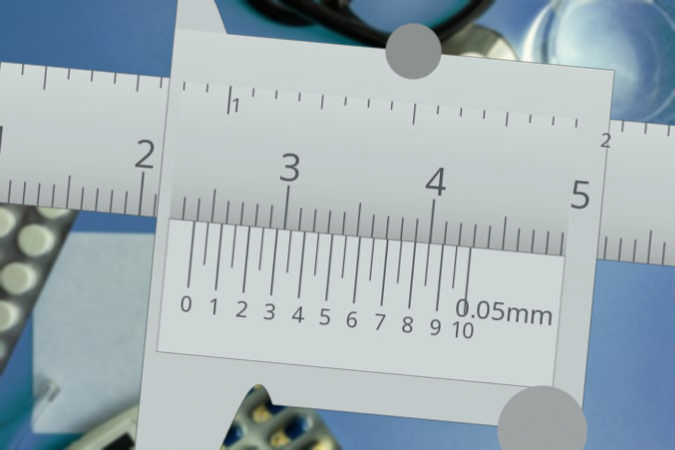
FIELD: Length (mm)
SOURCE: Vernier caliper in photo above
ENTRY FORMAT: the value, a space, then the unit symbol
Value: 23.8 mm
